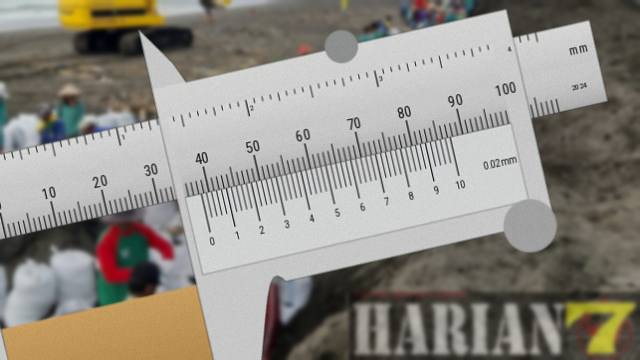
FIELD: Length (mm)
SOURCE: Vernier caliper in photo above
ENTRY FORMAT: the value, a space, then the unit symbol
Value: 38.5 mm
